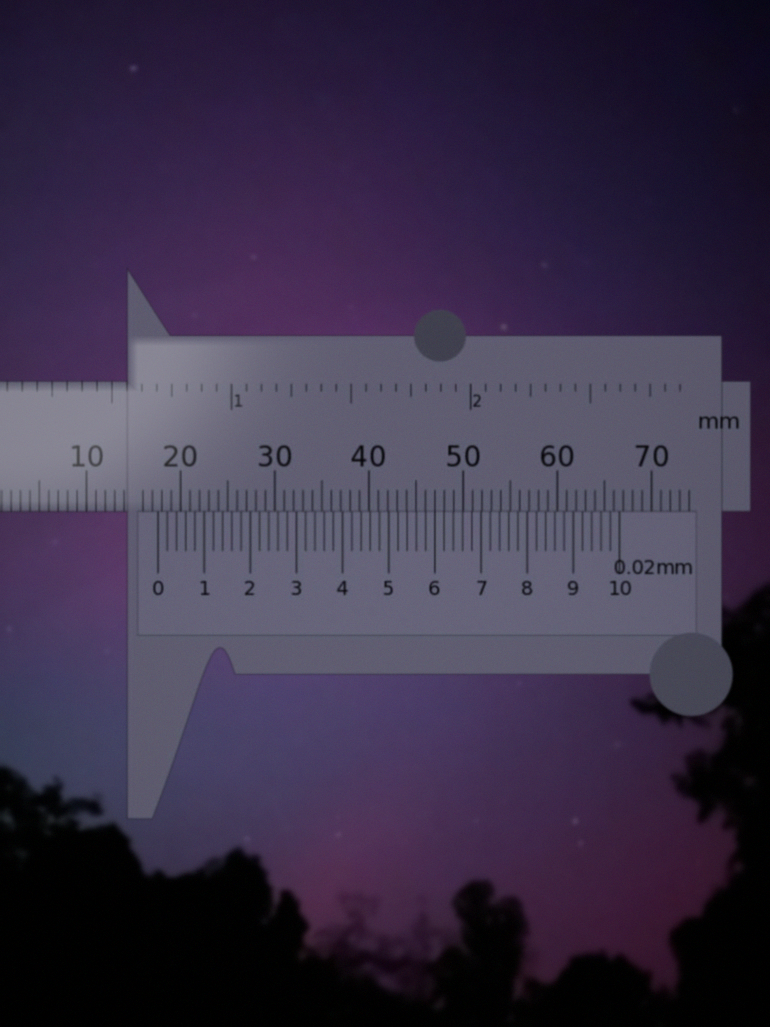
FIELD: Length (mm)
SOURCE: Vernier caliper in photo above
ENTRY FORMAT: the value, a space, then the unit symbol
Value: 17.6 mm
